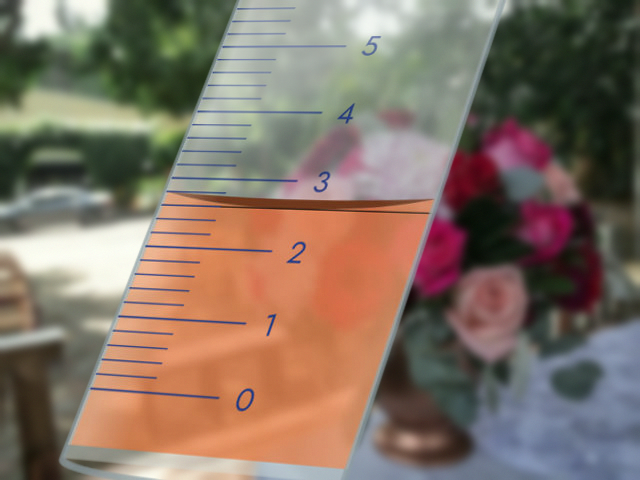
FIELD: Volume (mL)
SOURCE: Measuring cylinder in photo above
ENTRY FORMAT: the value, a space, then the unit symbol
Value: 2.6 mL
